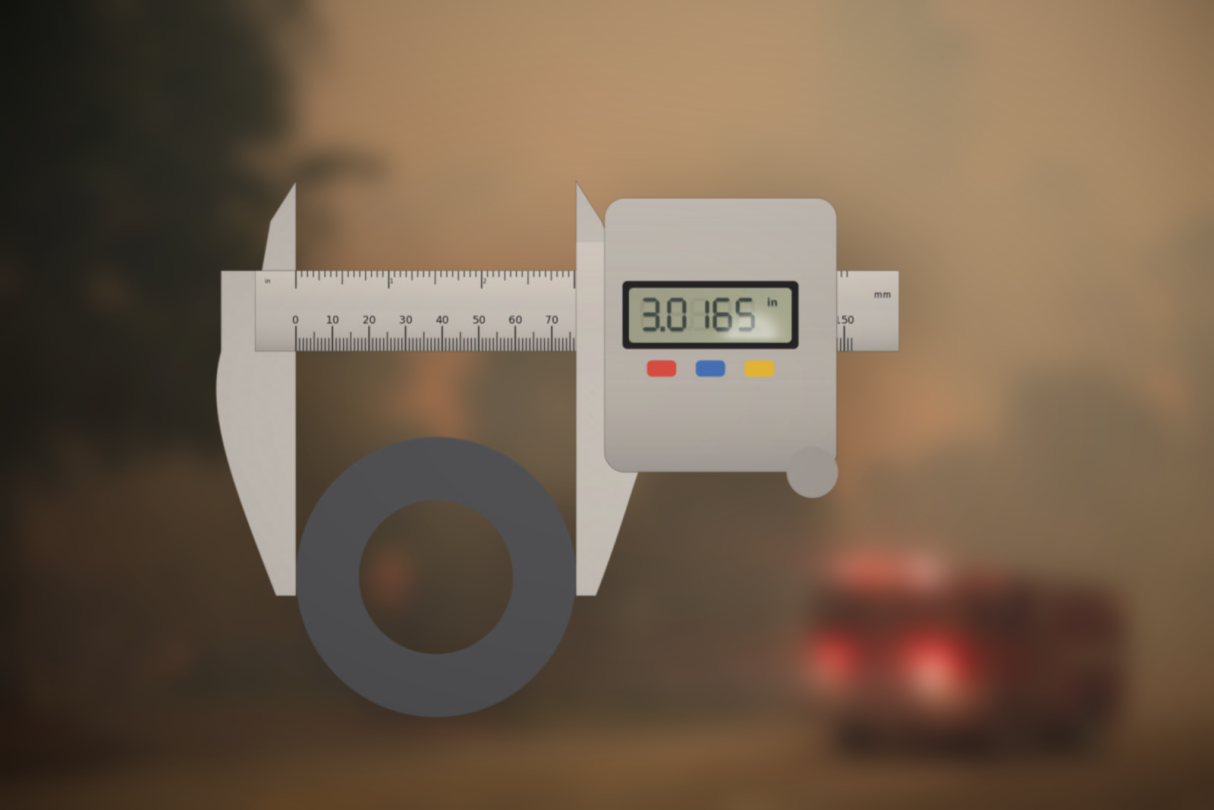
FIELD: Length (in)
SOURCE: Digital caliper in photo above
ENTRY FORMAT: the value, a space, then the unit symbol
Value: 3.0165 in
